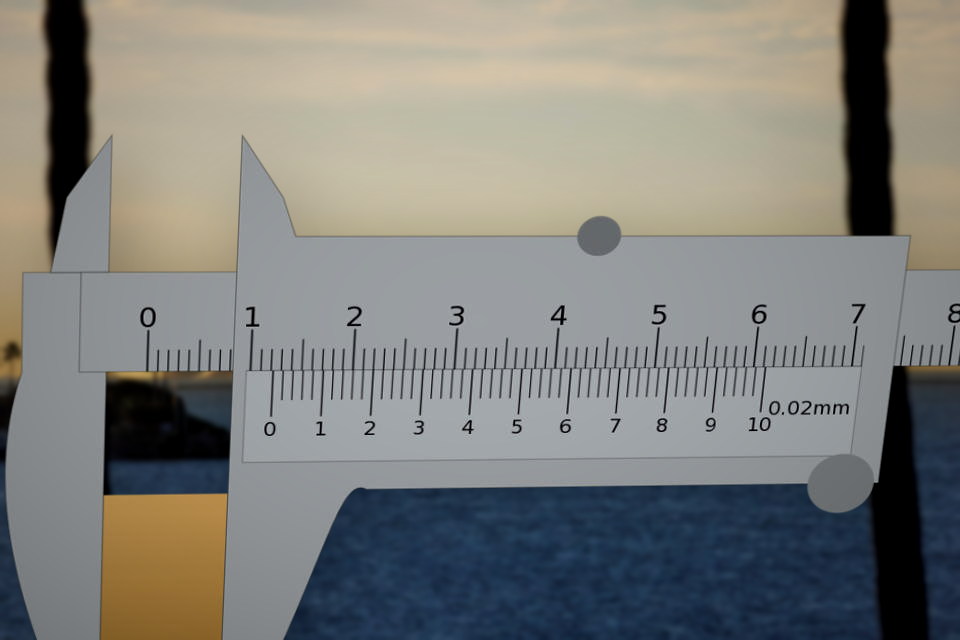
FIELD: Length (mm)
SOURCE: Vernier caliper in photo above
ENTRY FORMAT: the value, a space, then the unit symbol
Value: 12.2 mm
